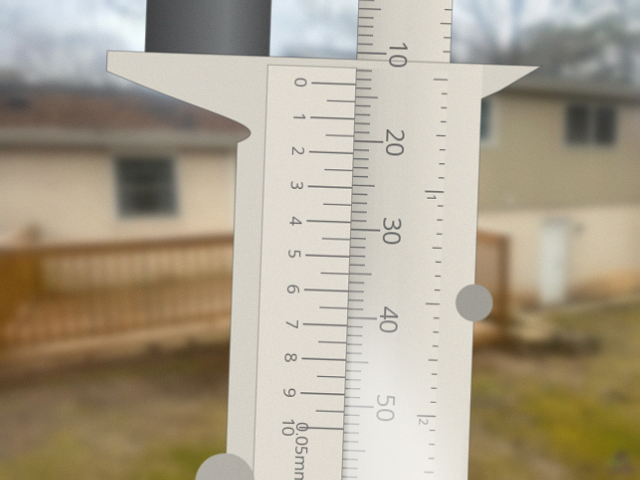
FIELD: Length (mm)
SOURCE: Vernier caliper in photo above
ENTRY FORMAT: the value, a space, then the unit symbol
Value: 13.6 mm
